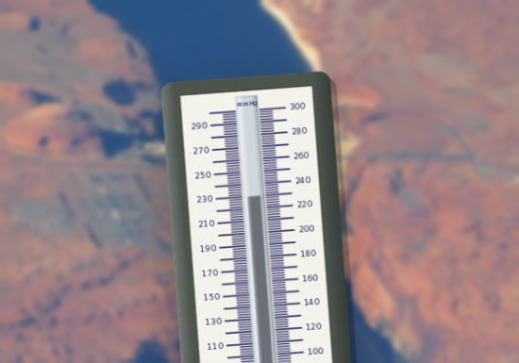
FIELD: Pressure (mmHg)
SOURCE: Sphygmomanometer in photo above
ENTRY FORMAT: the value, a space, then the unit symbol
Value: 230 mmHg
